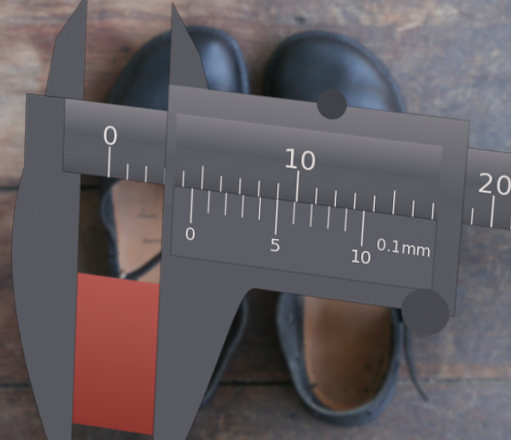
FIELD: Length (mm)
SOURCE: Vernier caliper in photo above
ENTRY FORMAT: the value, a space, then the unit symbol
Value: 4.5 mm
